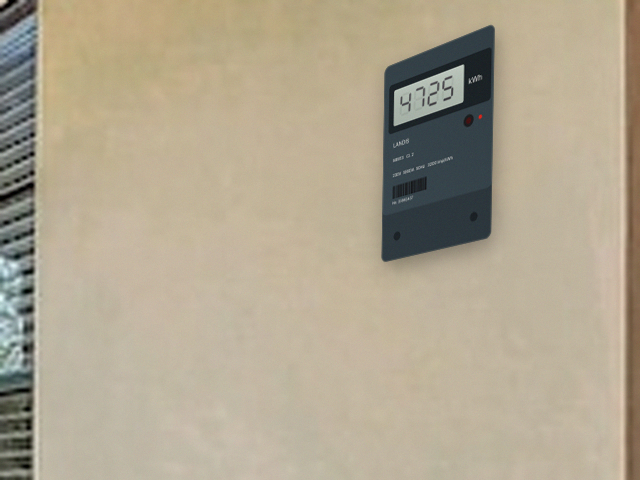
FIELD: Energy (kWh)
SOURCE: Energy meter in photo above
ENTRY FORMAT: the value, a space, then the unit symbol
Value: 4725 kWh
